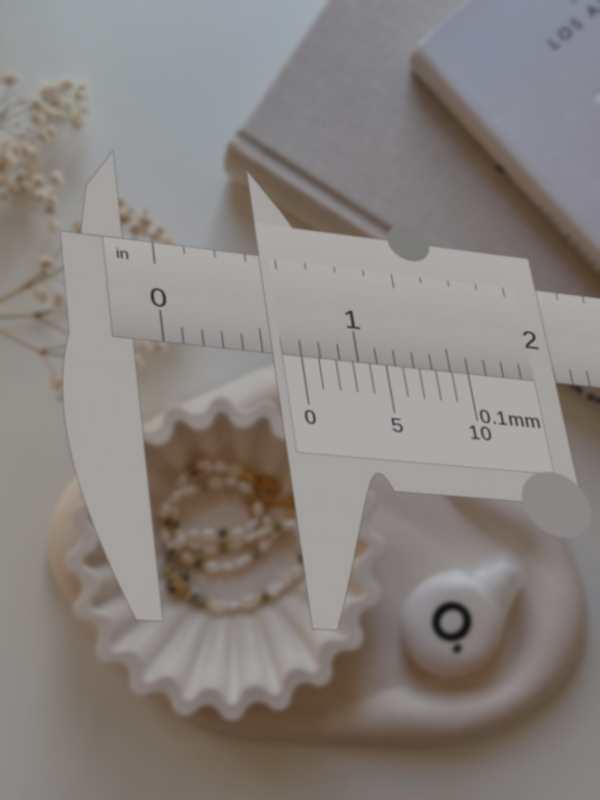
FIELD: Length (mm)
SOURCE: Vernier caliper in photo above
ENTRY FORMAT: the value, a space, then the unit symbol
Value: 7.0 mm
